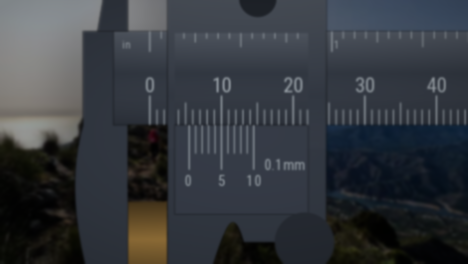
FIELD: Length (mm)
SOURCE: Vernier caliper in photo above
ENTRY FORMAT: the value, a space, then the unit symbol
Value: 5.5 mm
